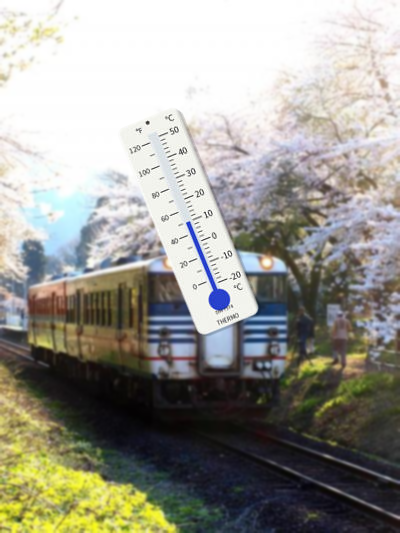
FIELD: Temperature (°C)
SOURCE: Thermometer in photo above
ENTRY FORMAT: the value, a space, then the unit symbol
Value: 10 °C
